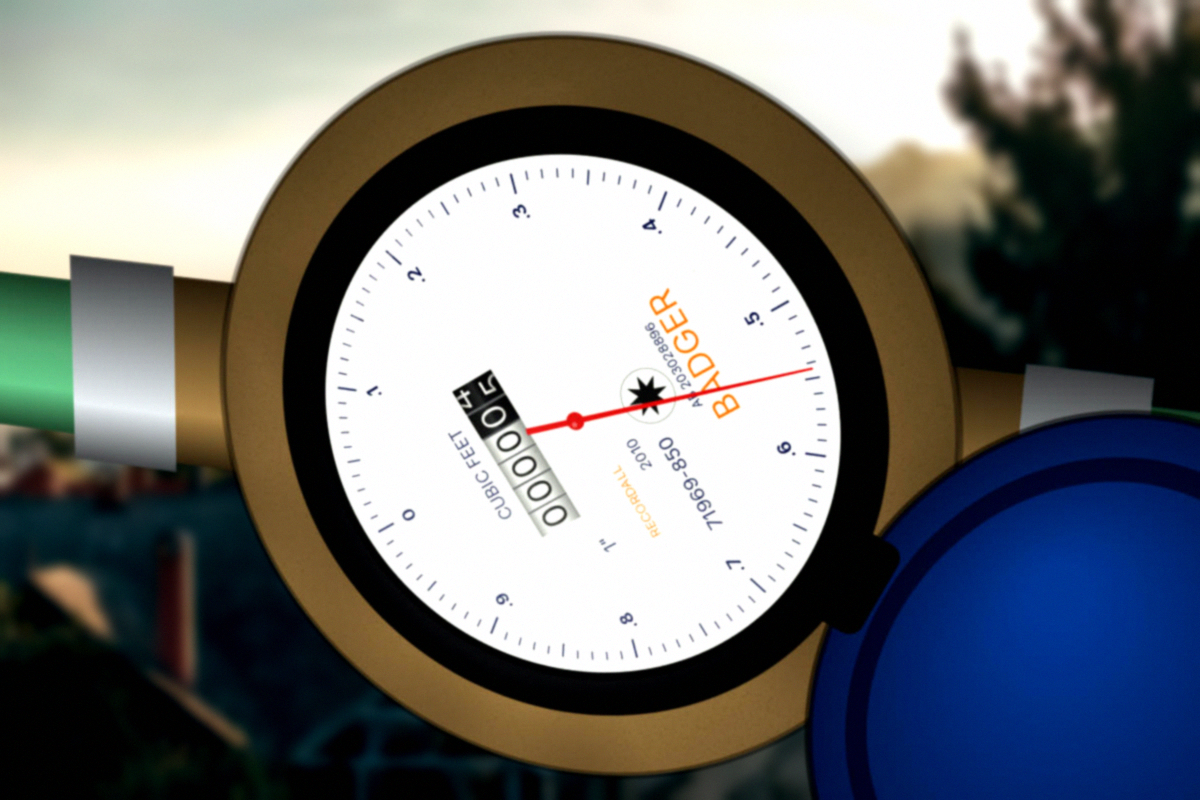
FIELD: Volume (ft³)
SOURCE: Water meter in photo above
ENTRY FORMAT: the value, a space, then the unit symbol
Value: 4.54 ft³
